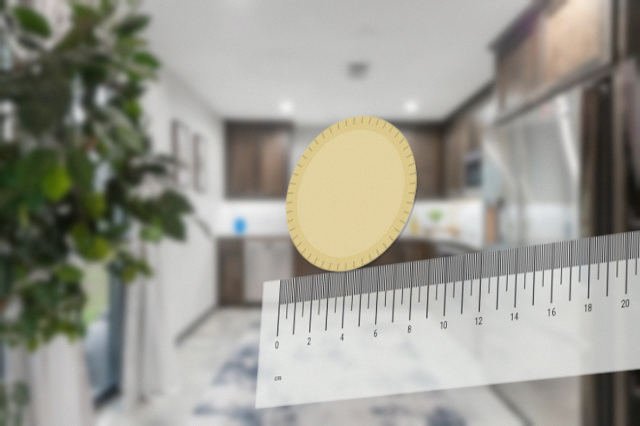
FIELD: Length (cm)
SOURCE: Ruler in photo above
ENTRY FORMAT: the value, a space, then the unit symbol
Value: 8 cm
